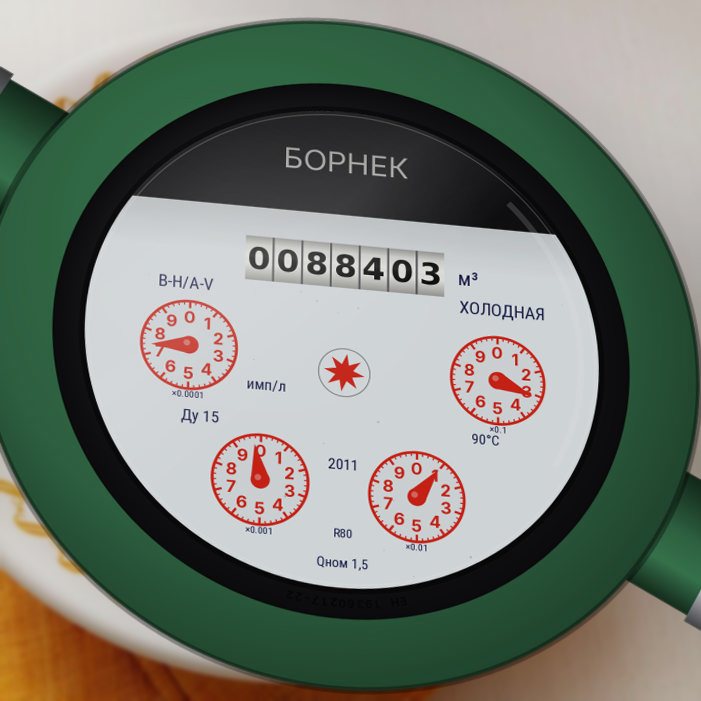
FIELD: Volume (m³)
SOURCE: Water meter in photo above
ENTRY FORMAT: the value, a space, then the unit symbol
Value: 88403.3097 m³
